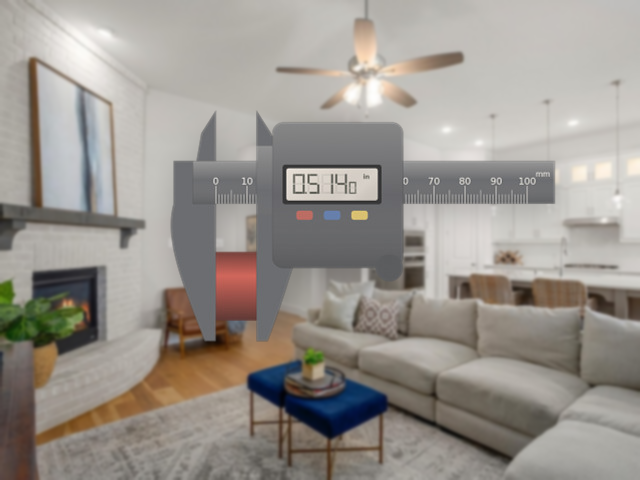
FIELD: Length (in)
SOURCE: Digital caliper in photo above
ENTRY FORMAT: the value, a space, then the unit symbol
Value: 0.5140 in
